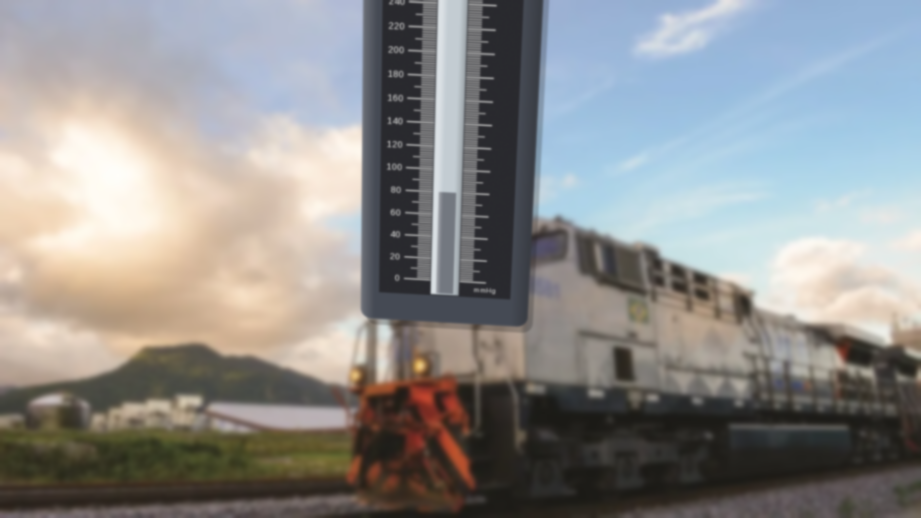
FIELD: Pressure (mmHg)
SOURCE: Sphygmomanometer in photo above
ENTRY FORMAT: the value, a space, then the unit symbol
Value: 80 mmHg
